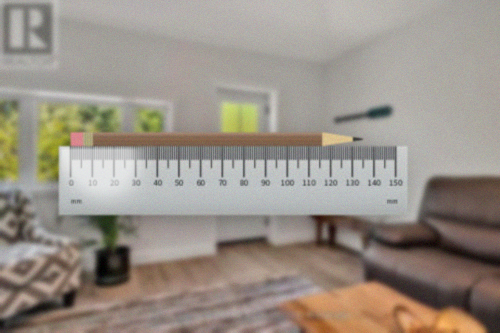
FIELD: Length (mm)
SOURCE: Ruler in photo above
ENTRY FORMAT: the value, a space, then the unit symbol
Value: 135 mm
